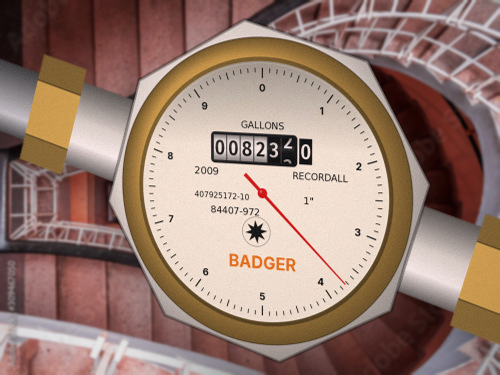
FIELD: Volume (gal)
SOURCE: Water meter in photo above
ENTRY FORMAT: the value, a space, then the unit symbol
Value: 82323.7 gal
